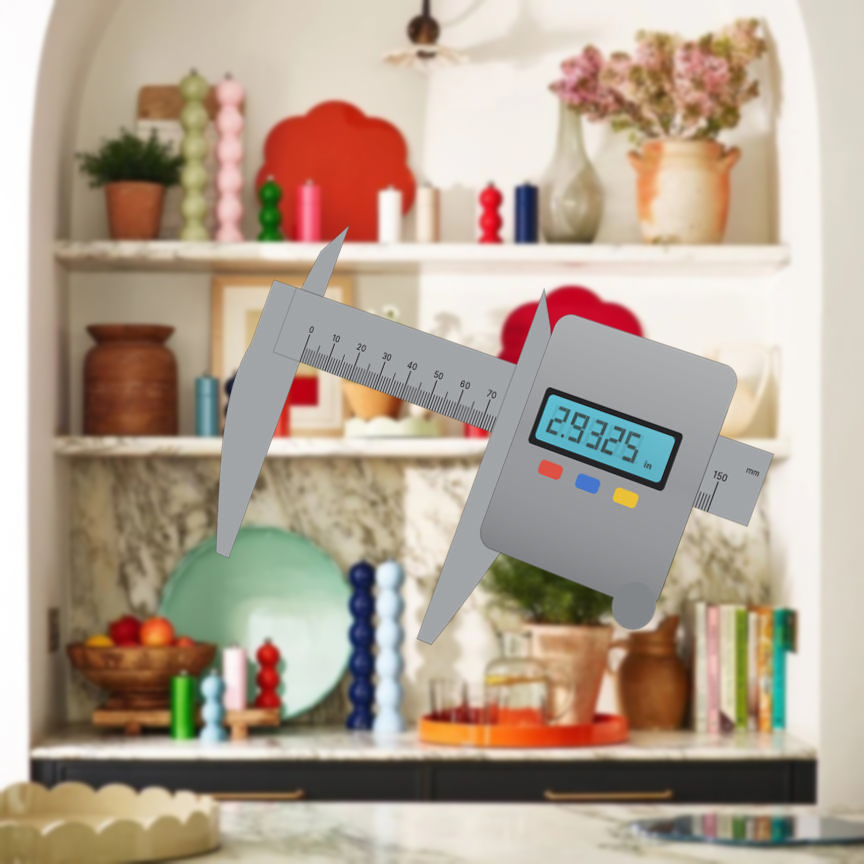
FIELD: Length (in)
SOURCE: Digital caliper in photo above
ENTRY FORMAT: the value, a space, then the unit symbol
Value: 2.9325 in
